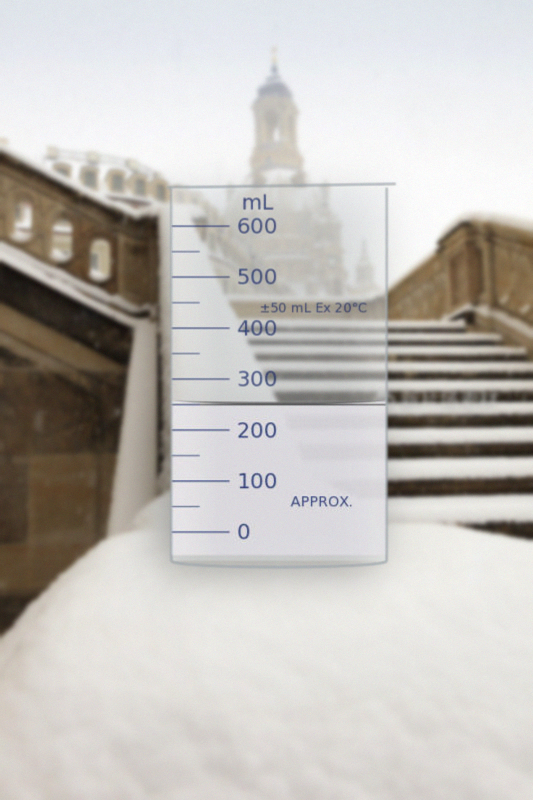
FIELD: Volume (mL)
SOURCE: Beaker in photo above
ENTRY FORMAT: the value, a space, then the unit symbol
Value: 250 mL
